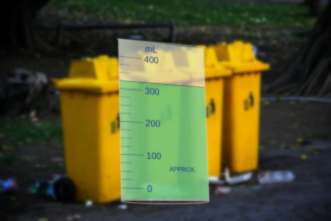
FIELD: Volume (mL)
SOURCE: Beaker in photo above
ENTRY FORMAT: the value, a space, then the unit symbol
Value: 325 mL
